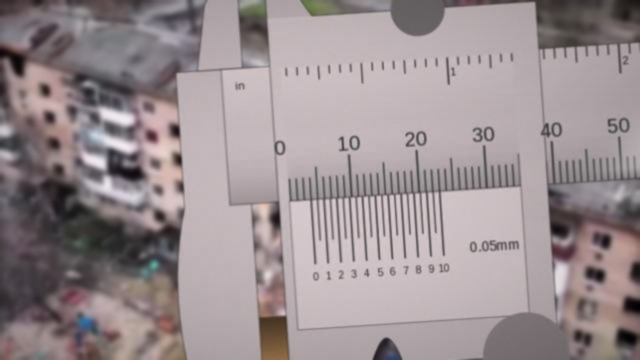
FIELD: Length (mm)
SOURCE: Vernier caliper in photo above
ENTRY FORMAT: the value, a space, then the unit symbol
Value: 4.0 mm
